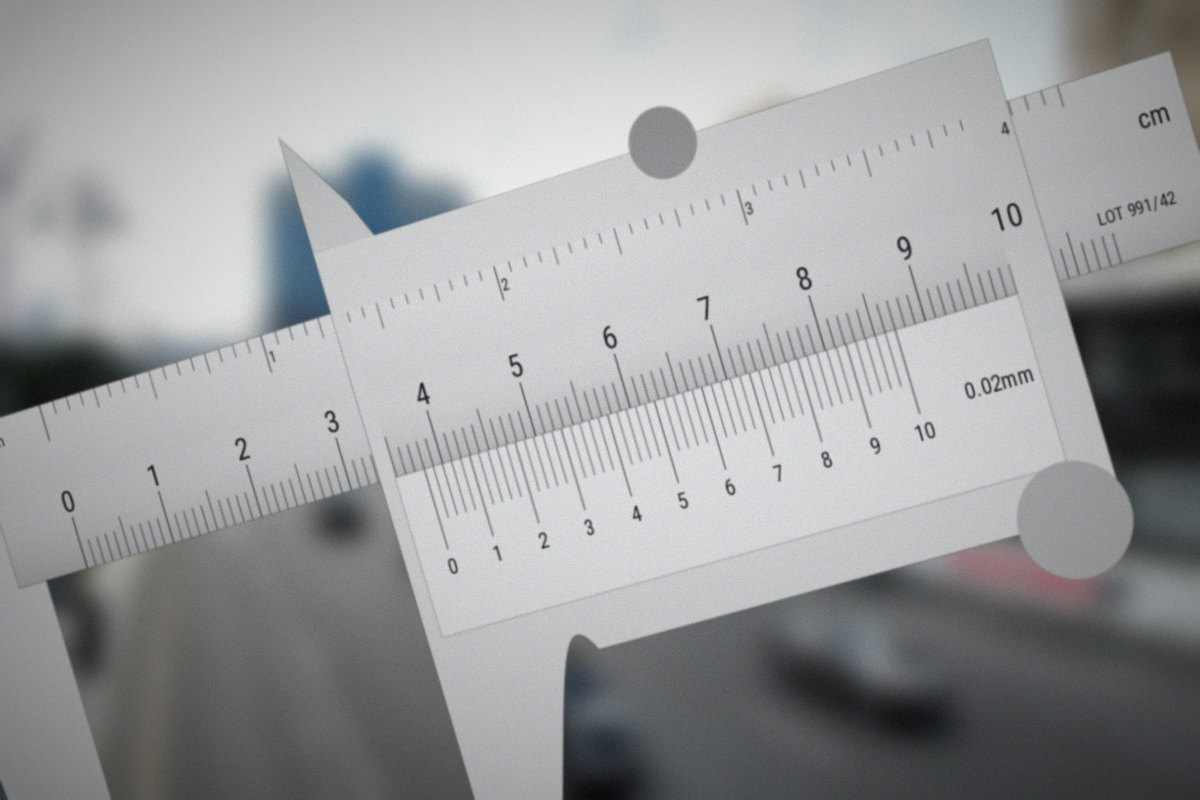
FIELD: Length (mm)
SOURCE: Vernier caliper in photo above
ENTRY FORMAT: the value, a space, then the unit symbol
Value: 38.0 mm
